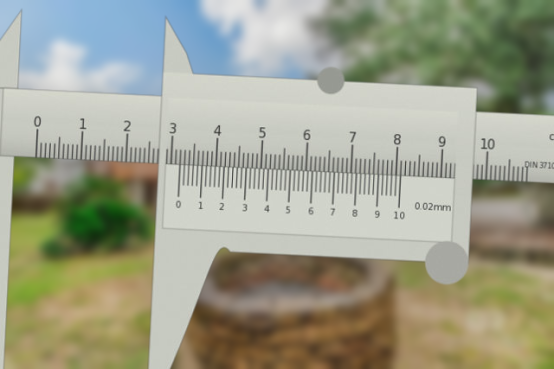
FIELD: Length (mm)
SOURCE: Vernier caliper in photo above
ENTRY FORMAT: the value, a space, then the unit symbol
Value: 32.0 mm
